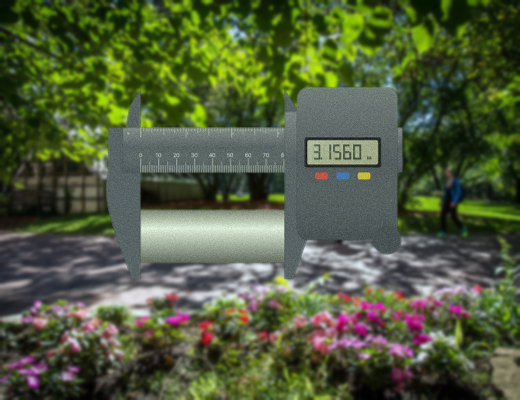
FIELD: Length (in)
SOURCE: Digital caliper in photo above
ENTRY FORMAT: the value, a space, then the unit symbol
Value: 3.1560 in
